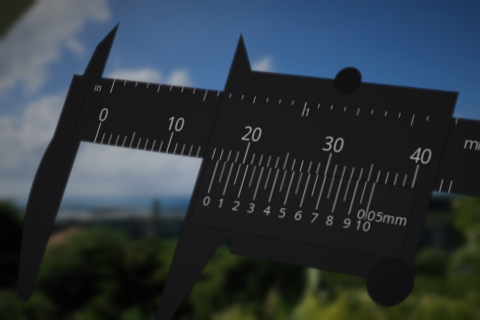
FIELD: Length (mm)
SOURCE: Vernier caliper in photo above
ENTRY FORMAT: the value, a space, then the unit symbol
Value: 16.8 mm
